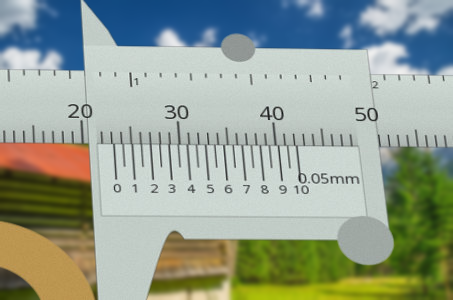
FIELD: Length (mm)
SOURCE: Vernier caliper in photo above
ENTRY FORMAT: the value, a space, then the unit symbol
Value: 23.2 mm
